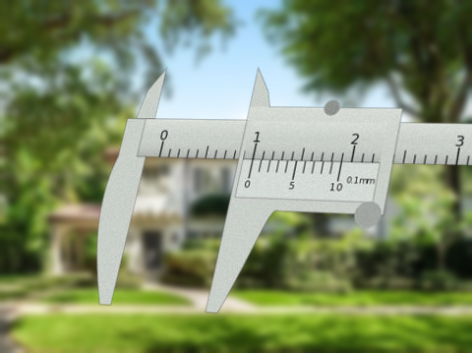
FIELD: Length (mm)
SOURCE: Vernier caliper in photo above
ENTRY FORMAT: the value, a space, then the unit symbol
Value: 10.0 mm
